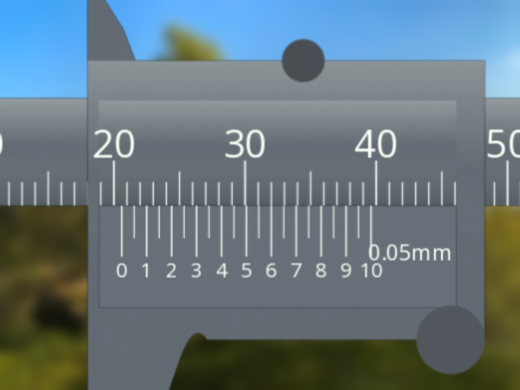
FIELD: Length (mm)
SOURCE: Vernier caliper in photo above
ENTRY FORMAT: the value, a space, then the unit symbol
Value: 20.6 mm
